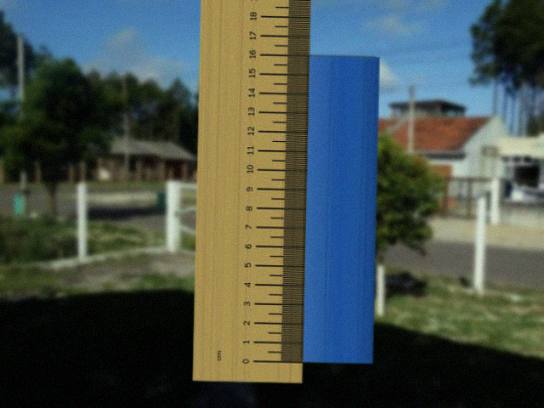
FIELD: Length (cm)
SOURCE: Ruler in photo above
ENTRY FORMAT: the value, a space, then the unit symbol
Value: 16 cm
